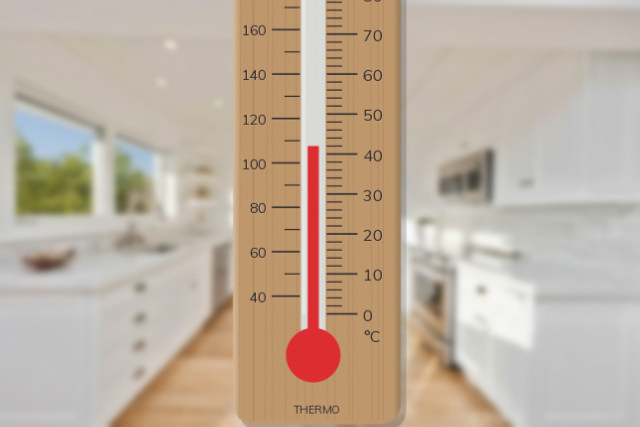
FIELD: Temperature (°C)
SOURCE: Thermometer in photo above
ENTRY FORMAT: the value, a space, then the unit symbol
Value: 42 °C
